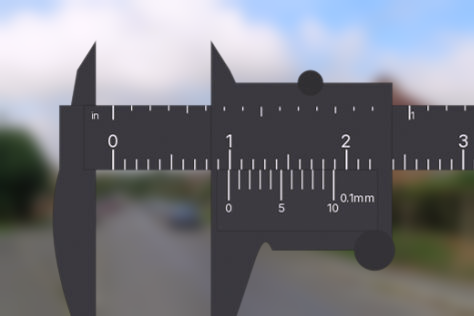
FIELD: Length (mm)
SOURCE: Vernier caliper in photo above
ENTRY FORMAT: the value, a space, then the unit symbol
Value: 9.9 mm
